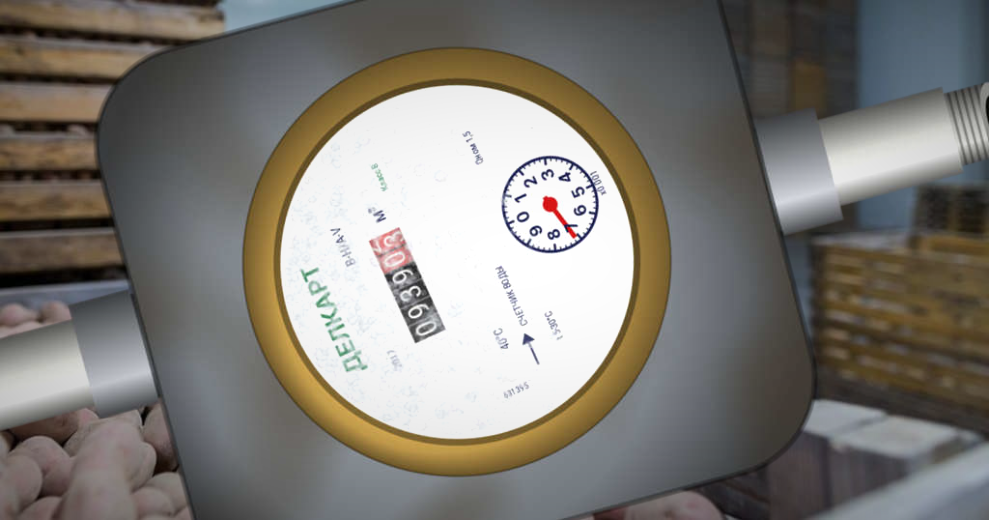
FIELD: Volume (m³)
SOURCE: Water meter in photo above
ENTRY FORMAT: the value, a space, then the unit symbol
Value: 939.027 m³
